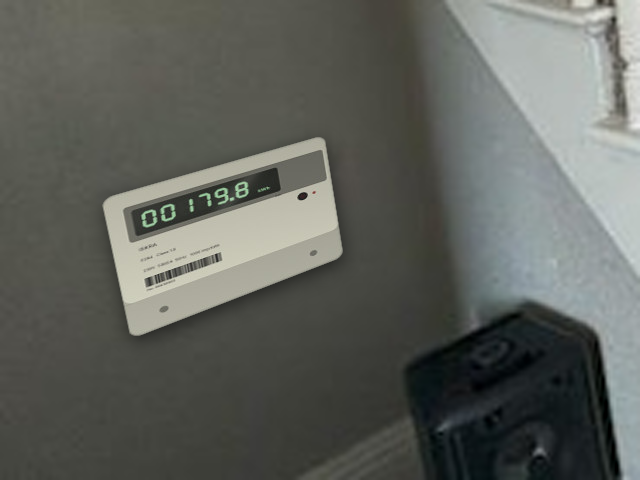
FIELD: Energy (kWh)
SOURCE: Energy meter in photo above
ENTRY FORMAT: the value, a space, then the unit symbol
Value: 179.8 kWh
